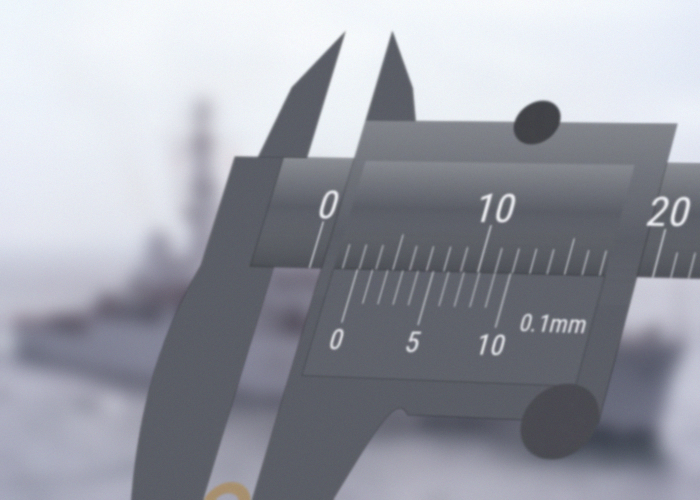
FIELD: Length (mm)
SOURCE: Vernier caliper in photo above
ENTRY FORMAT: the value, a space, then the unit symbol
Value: 2.9 mm
